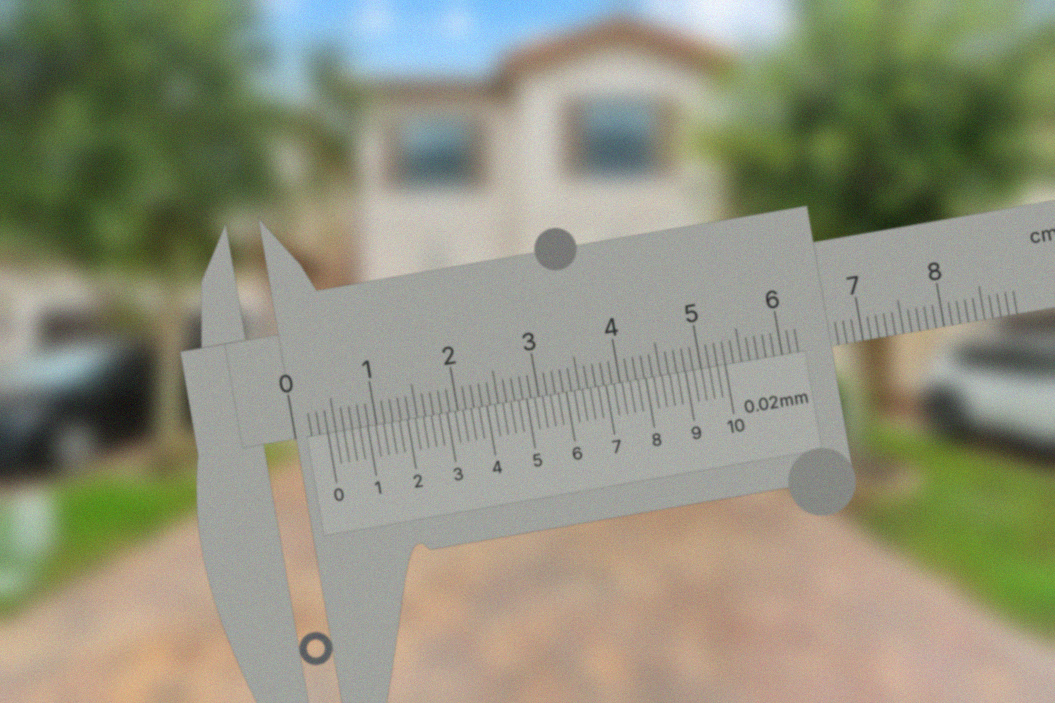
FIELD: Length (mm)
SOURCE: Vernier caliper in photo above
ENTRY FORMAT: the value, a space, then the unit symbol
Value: 4.0 mm
